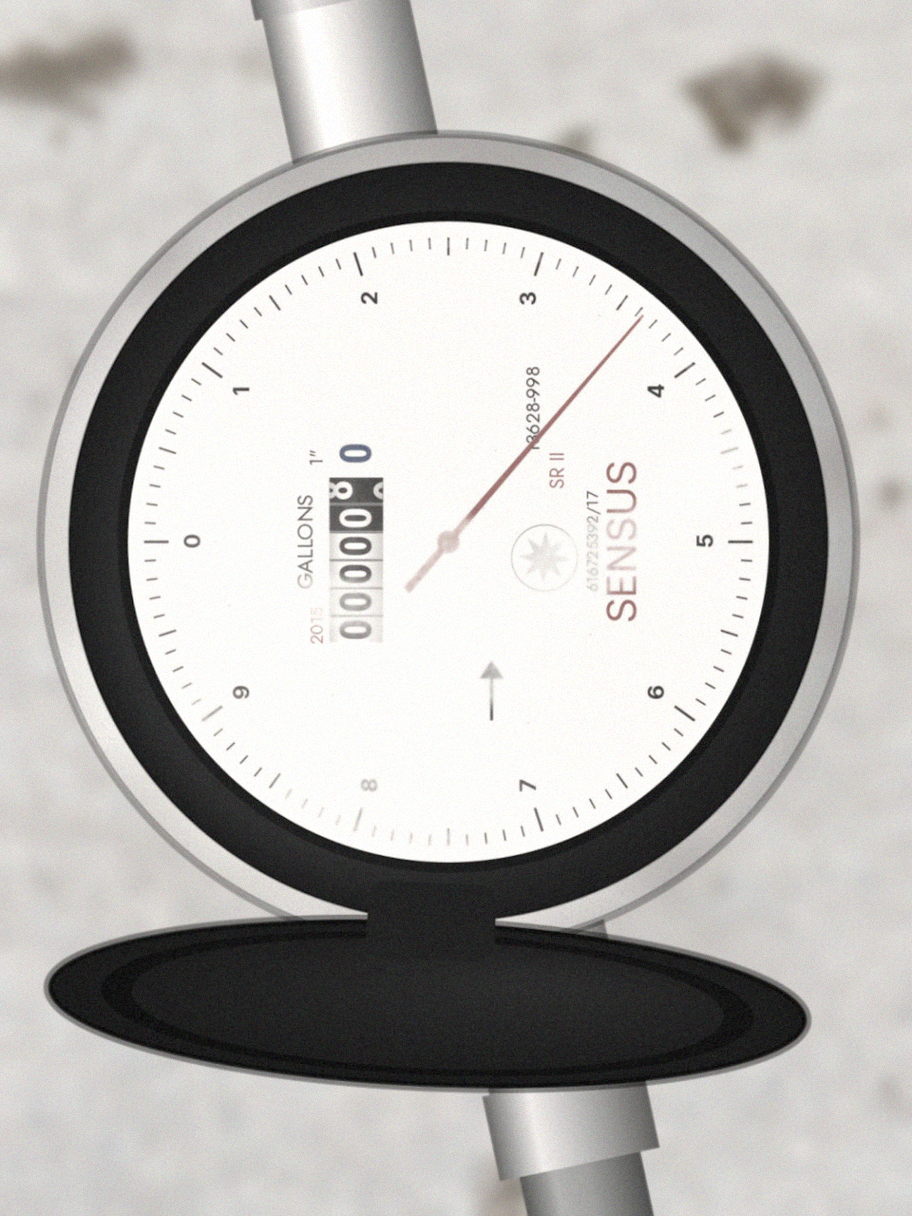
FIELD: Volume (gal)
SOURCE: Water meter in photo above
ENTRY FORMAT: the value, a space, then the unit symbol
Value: 83.6 gal
